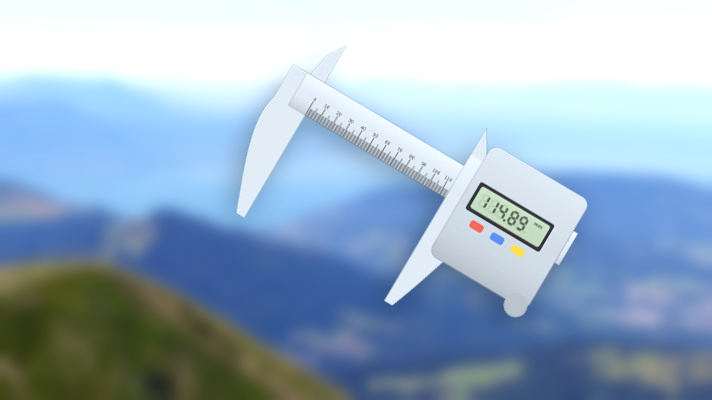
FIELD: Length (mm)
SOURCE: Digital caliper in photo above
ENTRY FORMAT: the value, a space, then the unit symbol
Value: 114.89 mm
